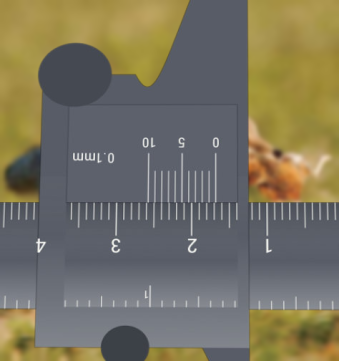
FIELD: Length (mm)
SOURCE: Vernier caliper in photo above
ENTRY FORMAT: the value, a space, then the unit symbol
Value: 16.8 mm
